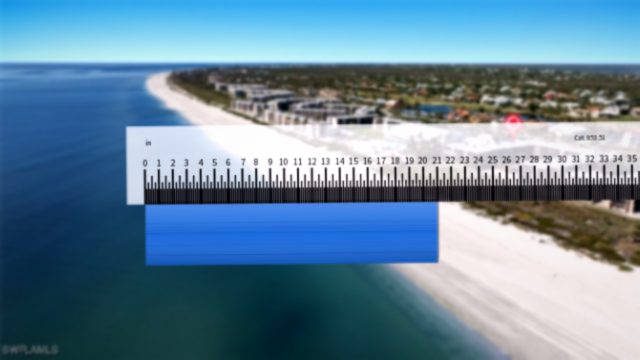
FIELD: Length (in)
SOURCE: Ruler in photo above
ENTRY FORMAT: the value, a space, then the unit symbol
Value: 21 in
